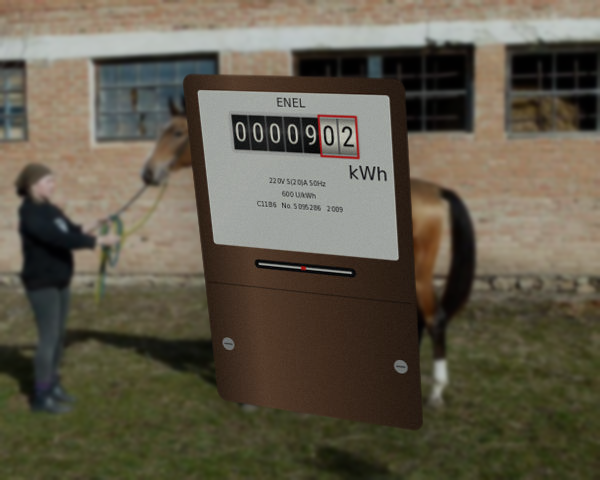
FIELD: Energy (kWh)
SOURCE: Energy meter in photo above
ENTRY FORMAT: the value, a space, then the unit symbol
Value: 9.02 kWh
